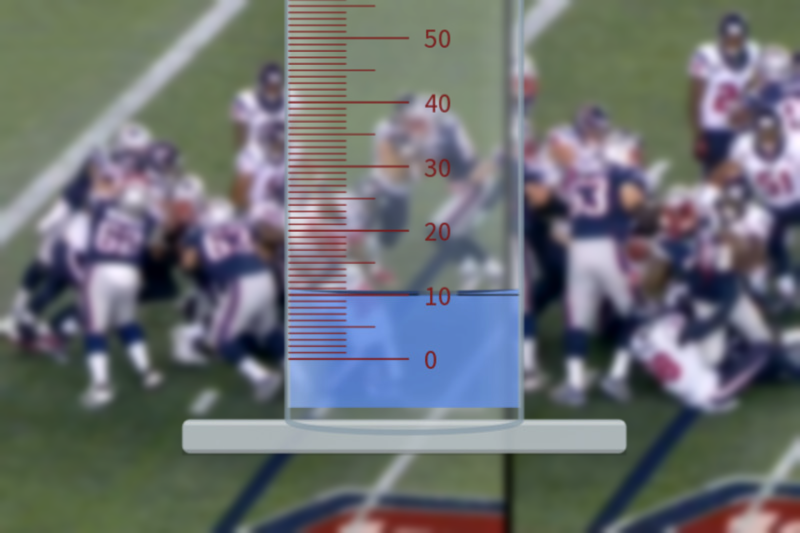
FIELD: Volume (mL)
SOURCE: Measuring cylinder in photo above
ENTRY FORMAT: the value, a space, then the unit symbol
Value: 10 mL
